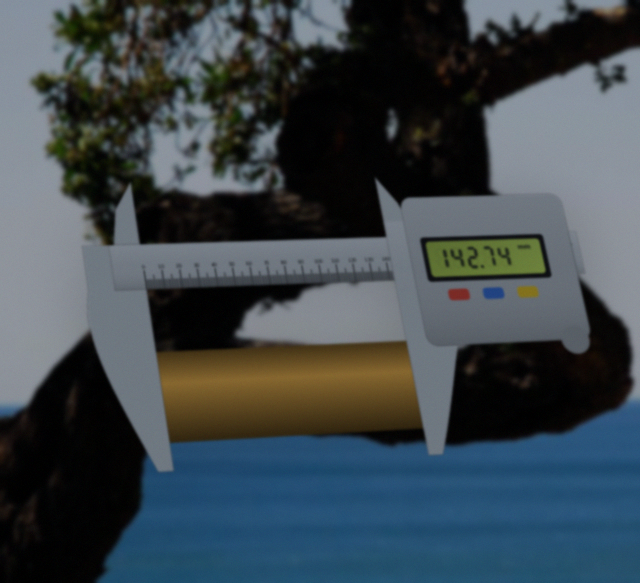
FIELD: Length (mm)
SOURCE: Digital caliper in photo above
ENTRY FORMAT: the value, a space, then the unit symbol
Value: 142.74 mm
